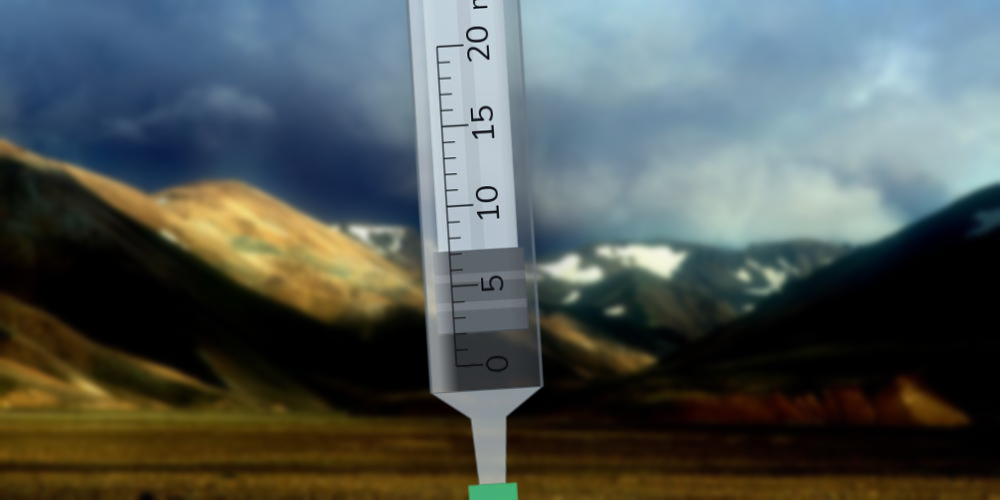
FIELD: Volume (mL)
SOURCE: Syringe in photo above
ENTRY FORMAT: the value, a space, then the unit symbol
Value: 2 mL
